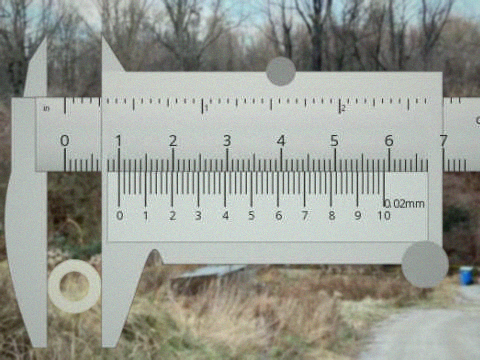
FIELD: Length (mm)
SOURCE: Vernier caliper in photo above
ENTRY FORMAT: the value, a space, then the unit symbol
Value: 10.0 mm
